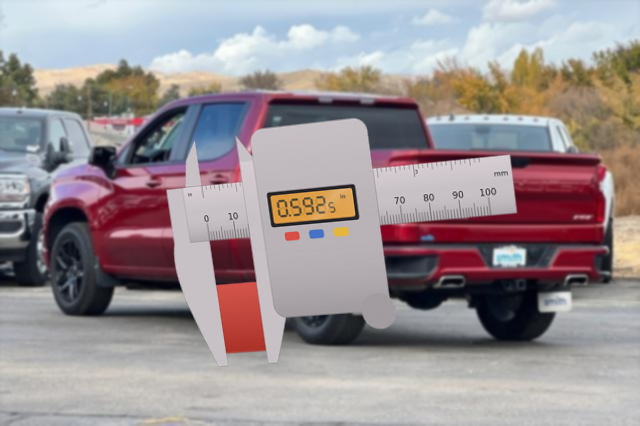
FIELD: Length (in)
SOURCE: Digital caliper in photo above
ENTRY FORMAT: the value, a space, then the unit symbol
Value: 0.5925 in
